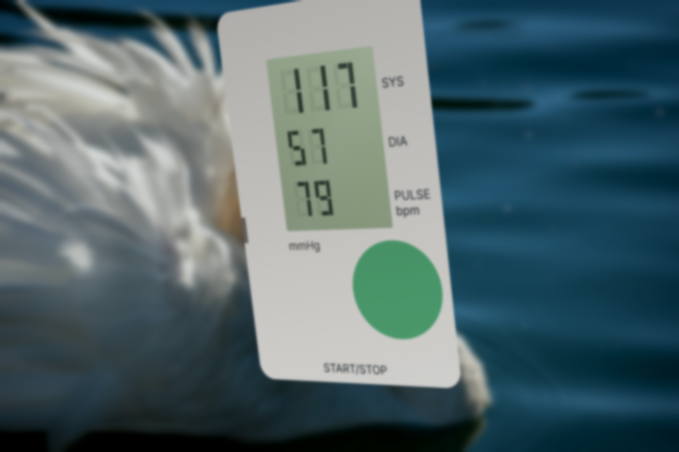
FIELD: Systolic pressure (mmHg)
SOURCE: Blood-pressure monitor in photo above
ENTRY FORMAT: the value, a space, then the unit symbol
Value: 117 mmHg
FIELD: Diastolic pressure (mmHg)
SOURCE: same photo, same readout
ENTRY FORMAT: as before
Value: 57 mmHg
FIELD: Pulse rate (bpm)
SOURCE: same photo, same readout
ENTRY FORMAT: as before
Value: 79 bpm
